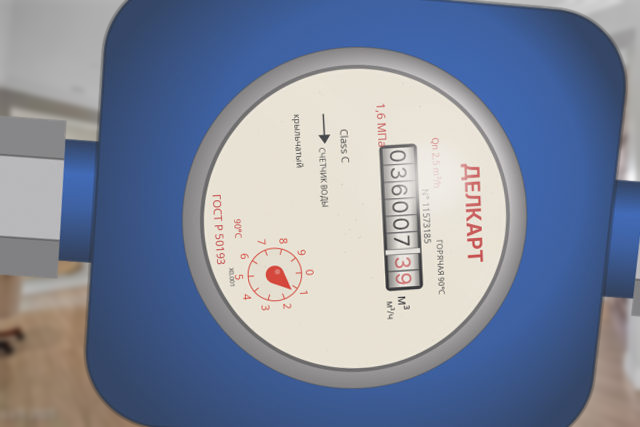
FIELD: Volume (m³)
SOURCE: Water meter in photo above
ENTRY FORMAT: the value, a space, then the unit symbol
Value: 36007.391 m³
